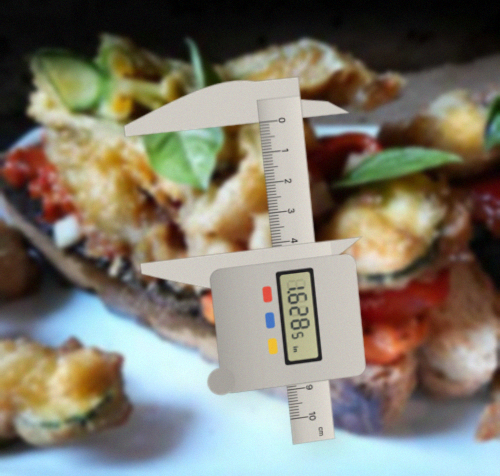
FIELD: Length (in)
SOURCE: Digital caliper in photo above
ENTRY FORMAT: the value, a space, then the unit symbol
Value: 1.6285 in
